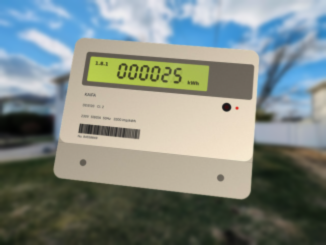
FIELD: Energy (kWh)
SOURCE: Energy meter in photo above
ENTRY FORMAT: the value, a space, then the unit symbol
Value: 25 kWh
